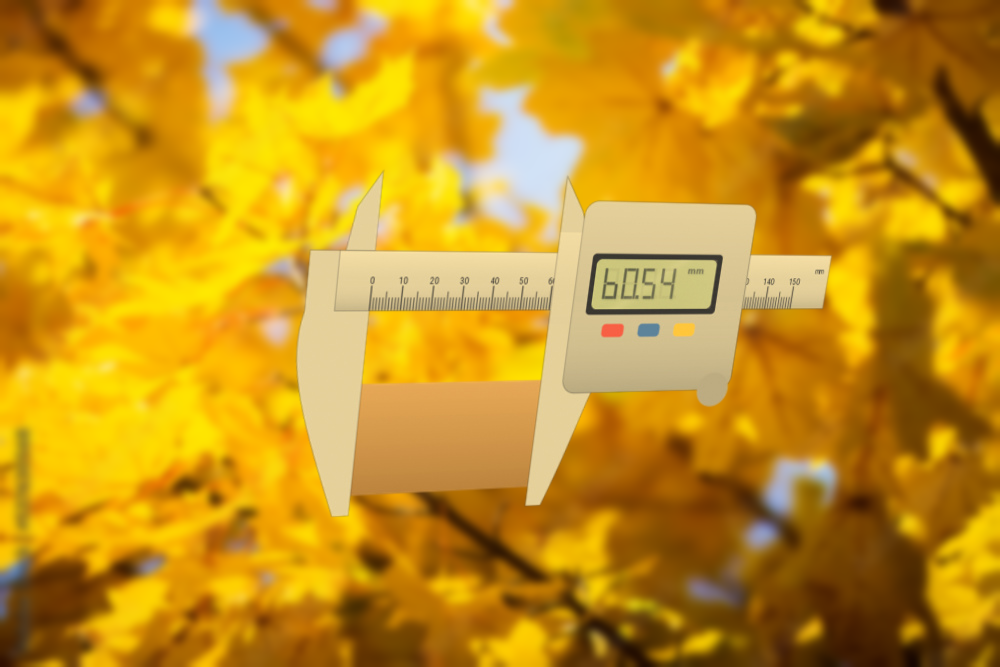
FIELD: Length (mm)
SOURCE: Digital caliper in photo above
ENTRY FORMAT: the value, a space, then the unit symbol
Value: 60.54 mm
